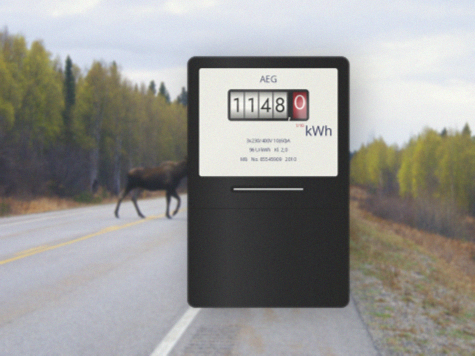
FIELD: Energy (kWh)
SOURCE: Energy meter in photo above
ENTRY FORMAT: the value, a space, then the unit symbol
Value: 1148.0 kWh
